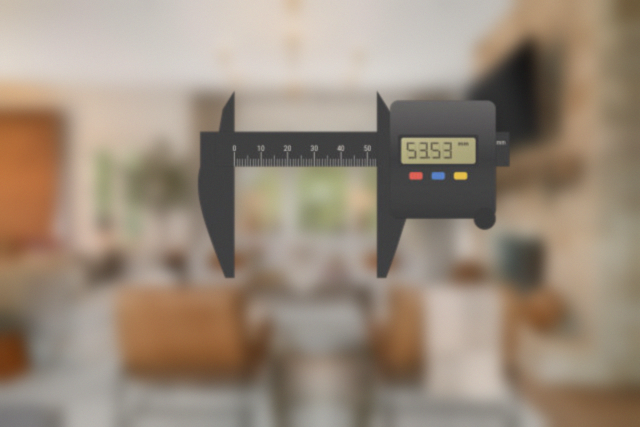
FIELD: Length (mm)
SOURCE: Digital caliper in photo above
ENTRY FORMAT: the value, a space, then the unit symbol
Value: 53.53 mm
